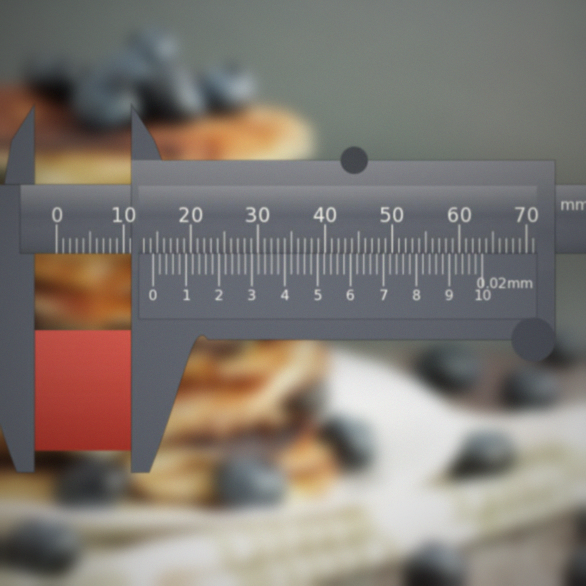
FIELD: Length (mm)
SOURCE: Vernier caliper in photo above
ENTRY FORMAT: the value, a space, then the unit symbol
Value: 14.4 mm
